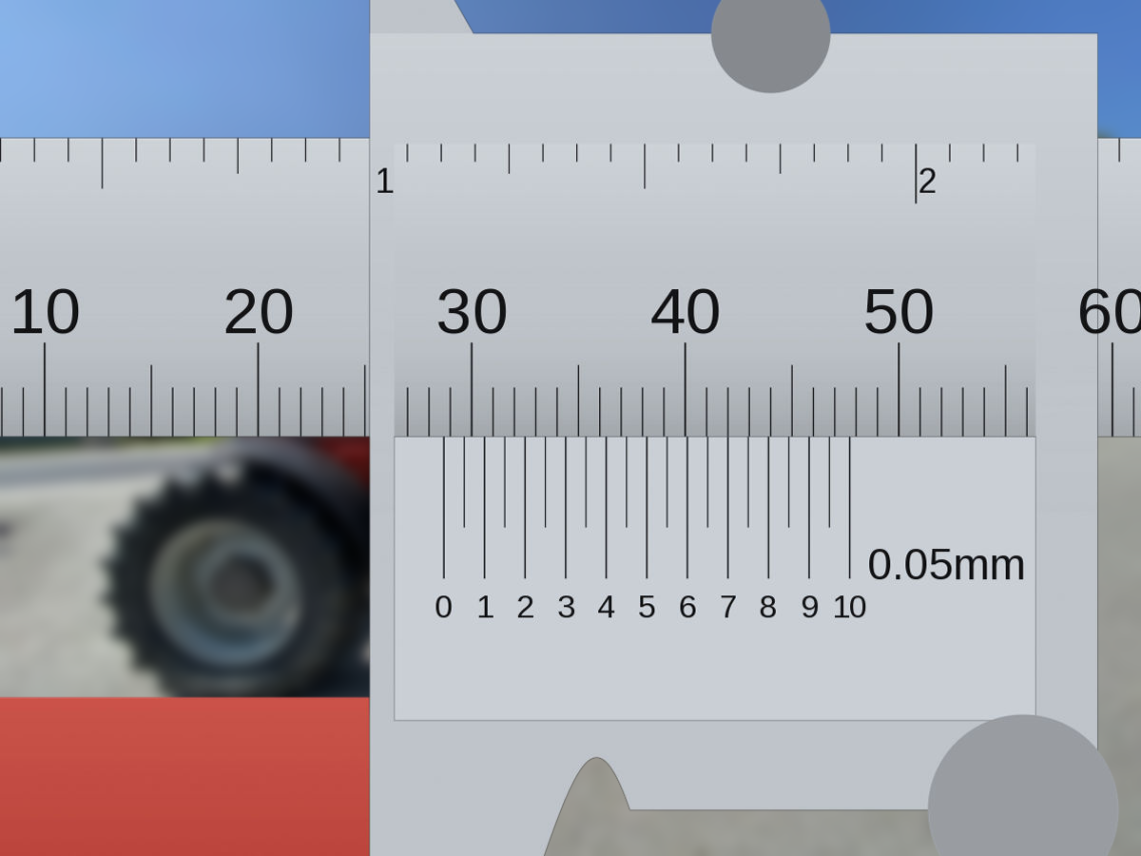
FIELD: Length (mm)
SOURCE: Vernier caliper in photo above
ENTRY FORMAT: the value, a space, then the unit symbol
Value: 28.7 mm
